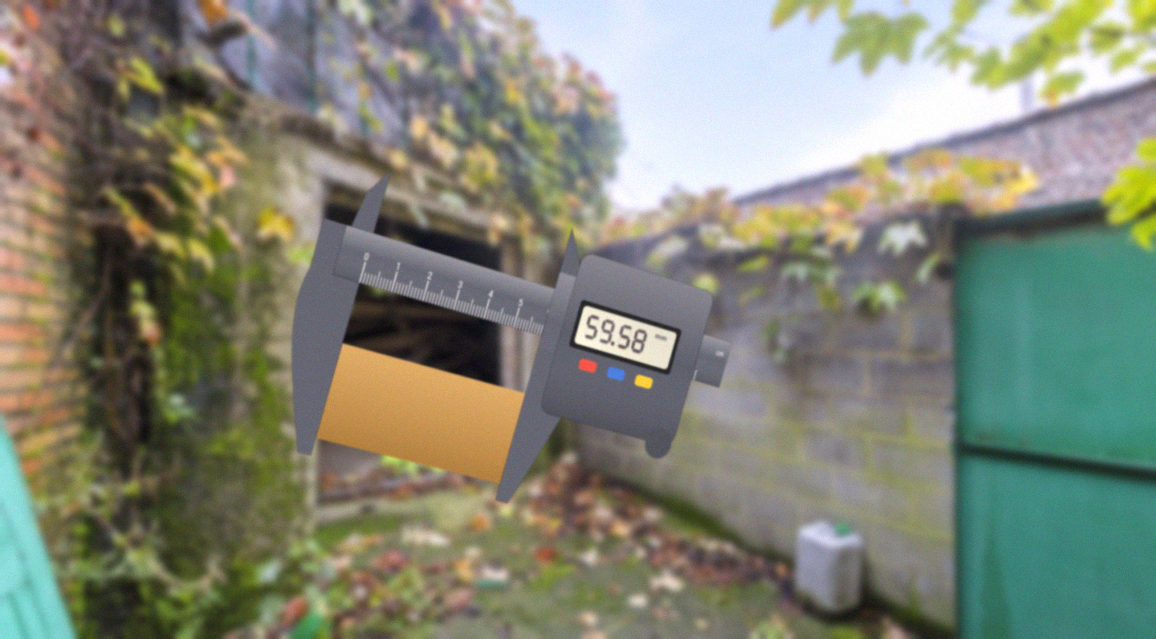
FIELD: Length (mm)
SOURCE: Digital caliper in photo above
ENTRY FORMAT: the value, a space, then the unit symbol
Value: 59.58 mm
